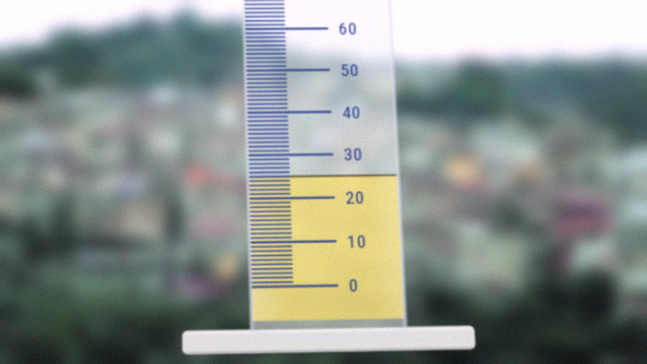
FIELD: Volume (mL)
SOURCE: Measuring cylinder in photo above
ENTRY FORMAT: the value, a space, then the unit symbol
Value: 25 mL
